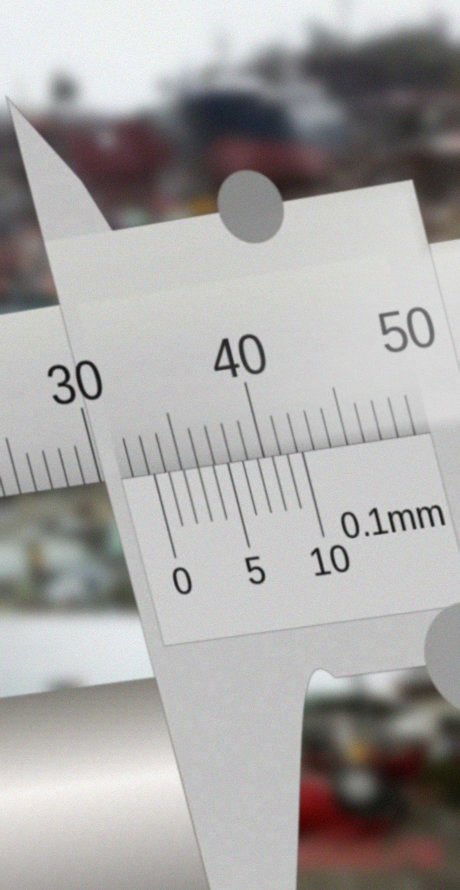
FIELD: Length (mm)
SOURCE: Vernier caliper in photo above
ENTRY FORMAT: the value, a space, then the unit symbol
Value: 33.3 mm
